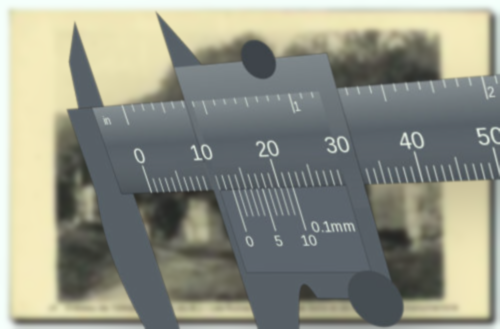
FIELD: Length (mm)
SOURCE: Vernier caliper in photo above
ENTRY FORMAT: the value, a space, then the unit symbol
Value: 13.0 mm
